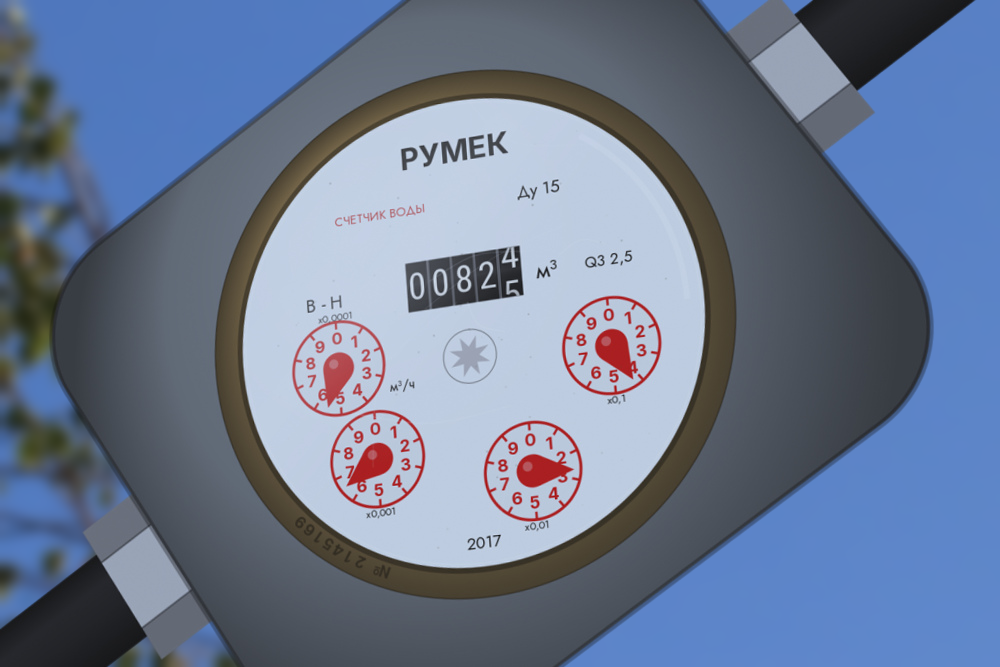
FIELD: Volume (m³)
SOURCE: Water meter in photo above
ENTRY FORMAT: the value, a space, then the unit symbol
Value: 824.4265 m³
